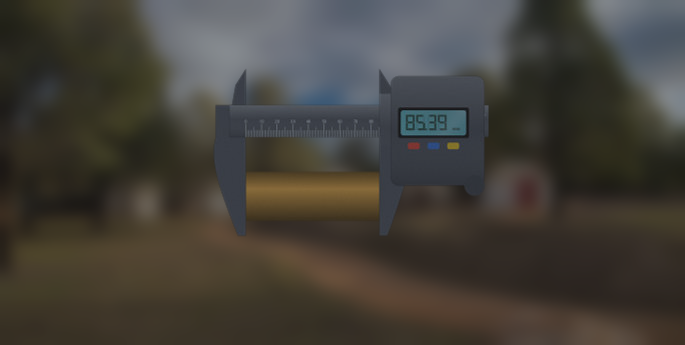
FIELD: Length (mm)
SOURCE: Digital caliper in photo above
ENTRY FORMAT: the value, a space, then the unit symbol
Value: 85.39 mm
